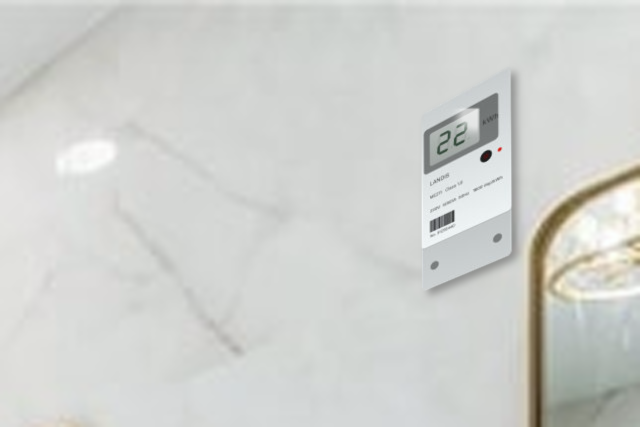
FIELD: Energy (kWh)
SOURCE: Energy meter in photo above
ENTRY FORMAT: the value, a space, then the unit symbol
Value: 22 kWh
